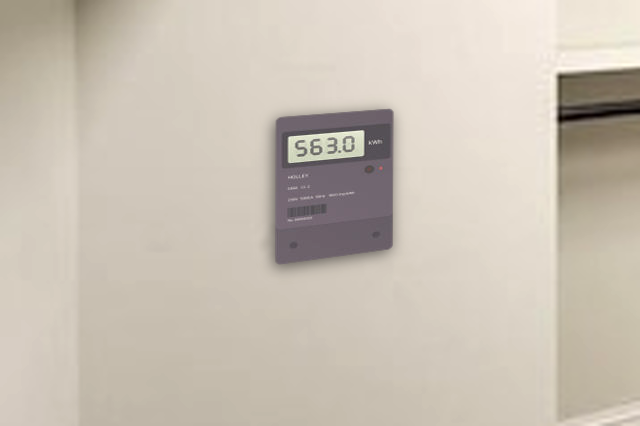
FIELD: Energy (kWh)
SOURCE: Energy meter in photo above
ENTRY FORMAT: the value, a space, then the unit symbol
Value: 563.0 kWh
